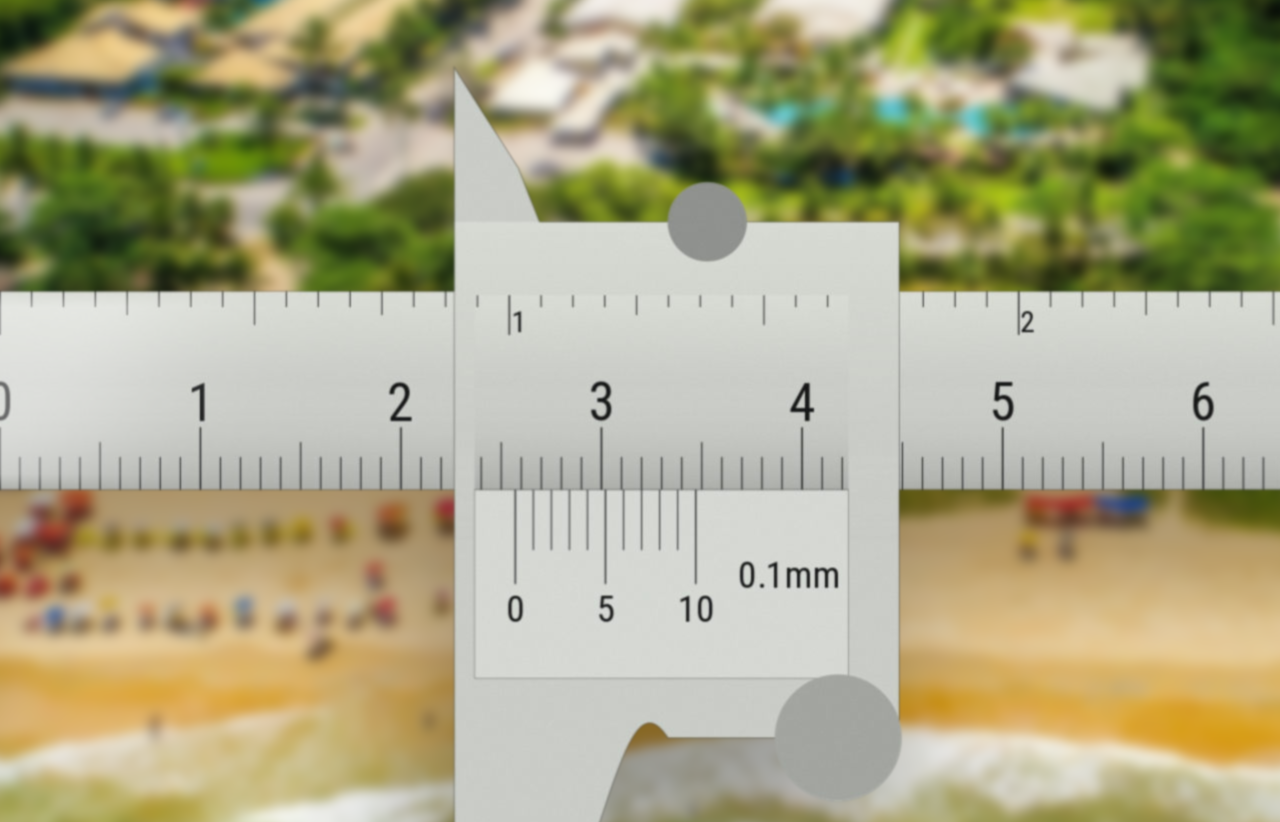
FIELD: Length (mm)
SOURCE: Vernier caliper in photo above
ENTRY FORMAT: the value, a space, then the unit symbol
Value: 25.7 mm
